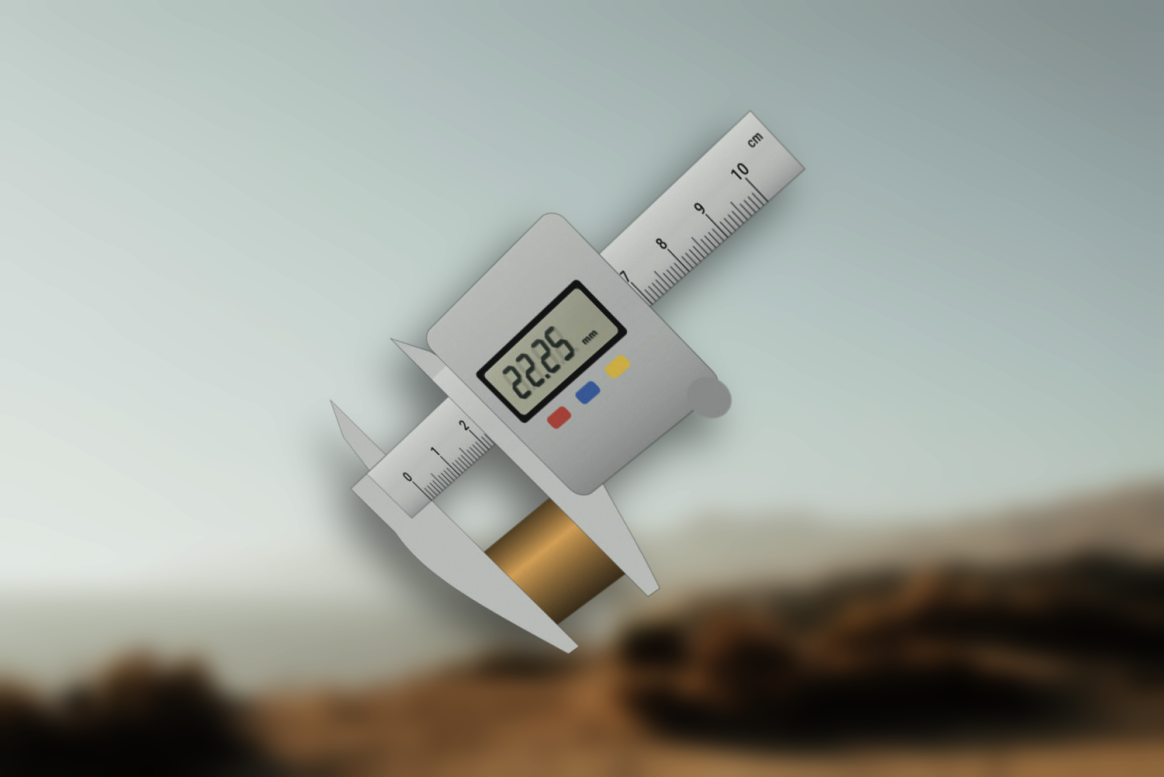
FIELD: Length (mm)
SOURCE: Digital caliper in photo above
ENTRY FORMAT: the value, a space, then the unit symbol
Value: 22.25 mm
